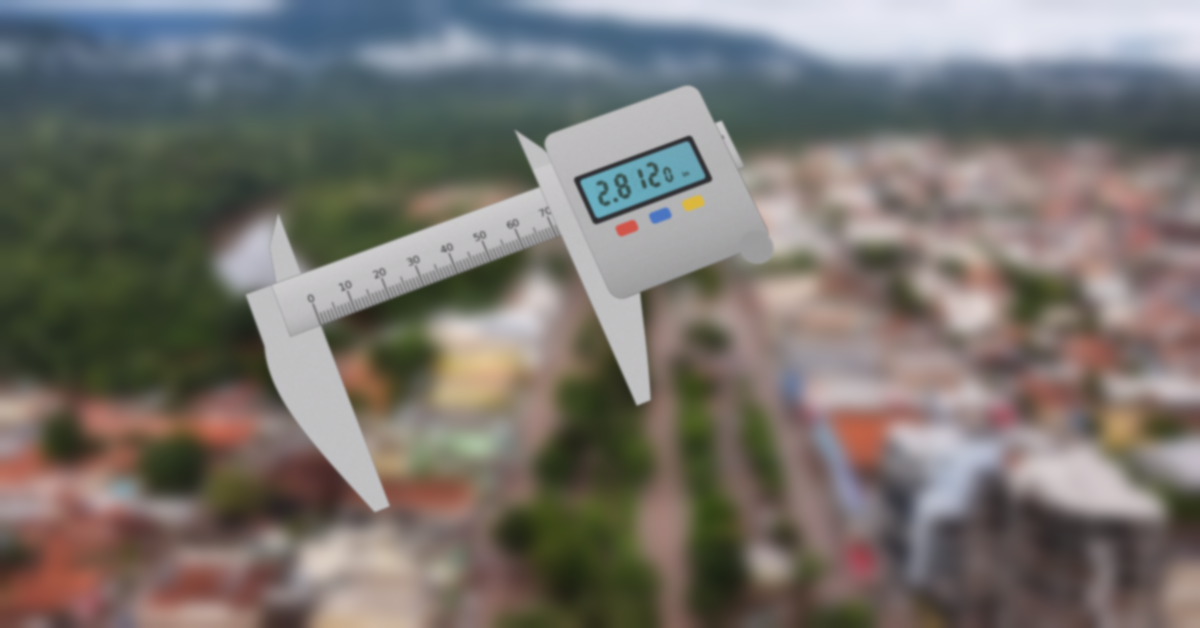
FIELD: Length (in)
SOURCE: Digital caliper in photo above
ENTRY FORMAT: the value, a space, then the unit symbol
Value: 2.8120 in
